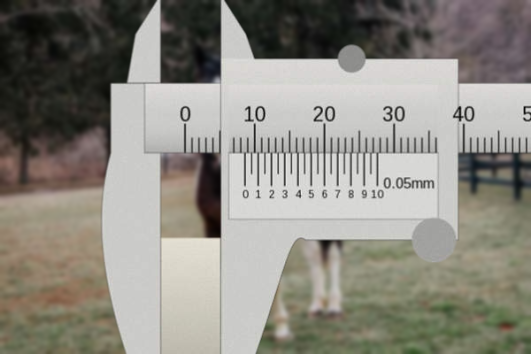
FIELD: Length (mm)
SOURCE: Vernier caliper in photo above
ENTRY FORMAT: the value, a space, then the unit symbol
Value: 8.6 mm
